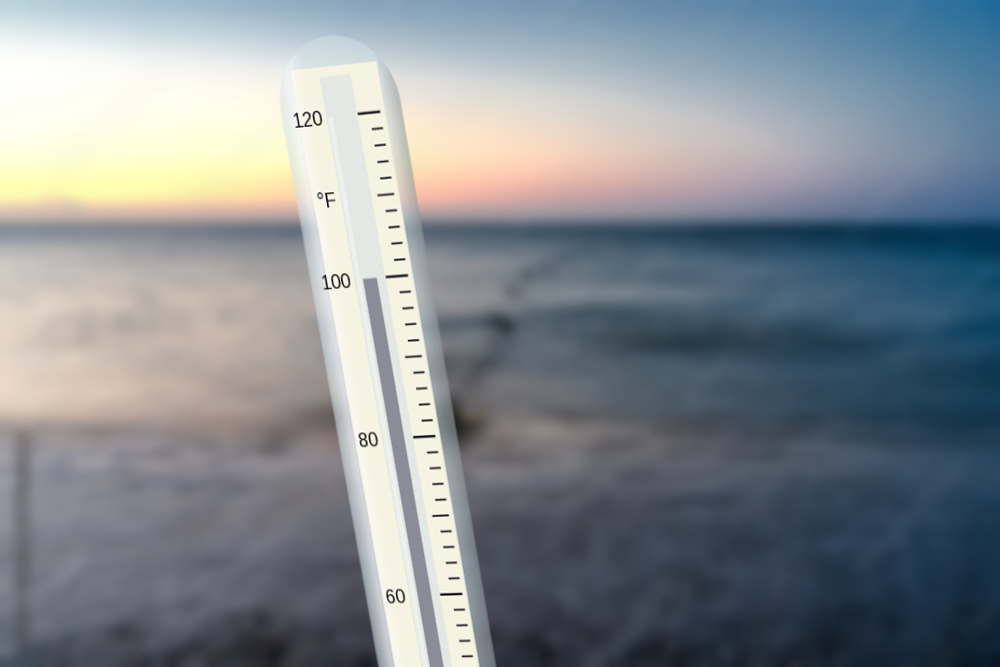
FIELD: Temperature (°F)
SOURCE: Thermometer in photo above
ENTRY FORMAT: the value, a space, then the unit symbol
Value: 100 °F
